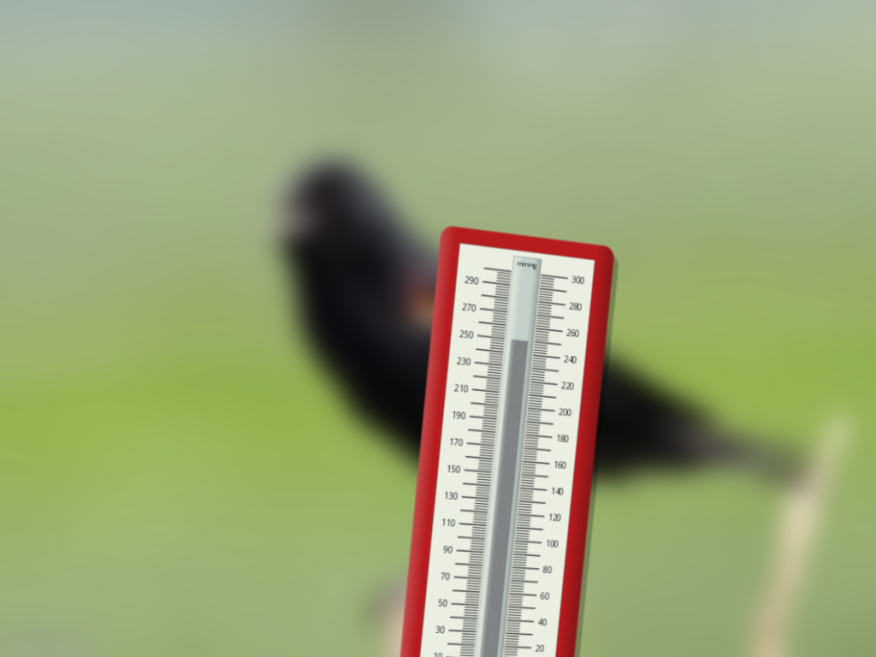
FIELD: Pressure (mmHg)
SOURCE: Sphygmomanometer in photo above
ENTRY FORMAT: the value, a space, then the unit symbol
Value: 250 mmHg
